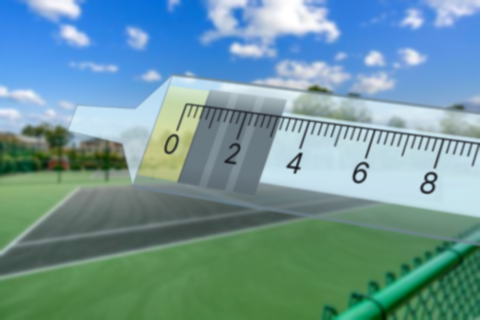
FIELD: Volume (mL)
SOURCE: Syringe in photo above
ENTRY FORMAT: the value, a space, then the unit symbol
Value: 0.6 mL
